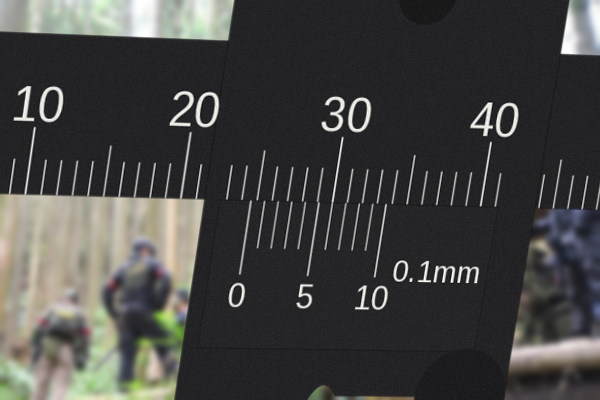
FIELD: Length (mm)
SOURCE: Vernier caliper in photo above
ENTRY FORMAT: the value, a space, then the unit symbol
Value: 24.6 mm
